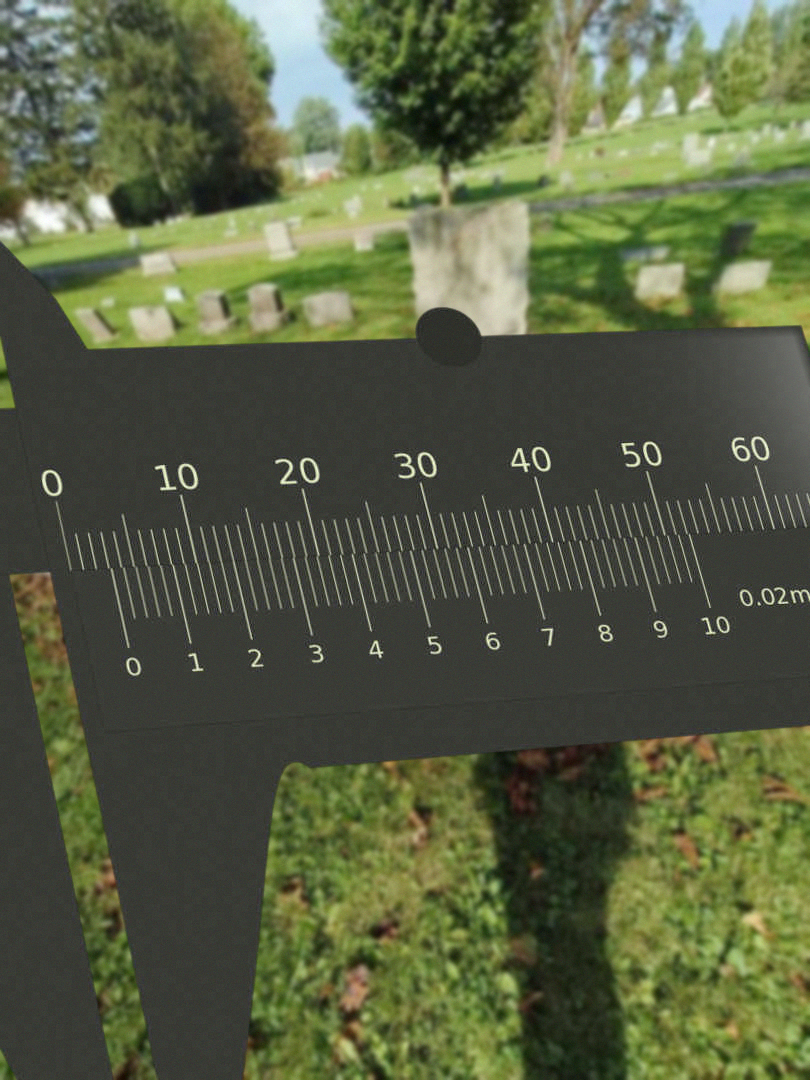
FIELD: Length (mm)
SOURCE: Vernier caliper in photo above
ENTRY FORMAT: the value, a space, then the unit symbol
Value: 3.2 mm
